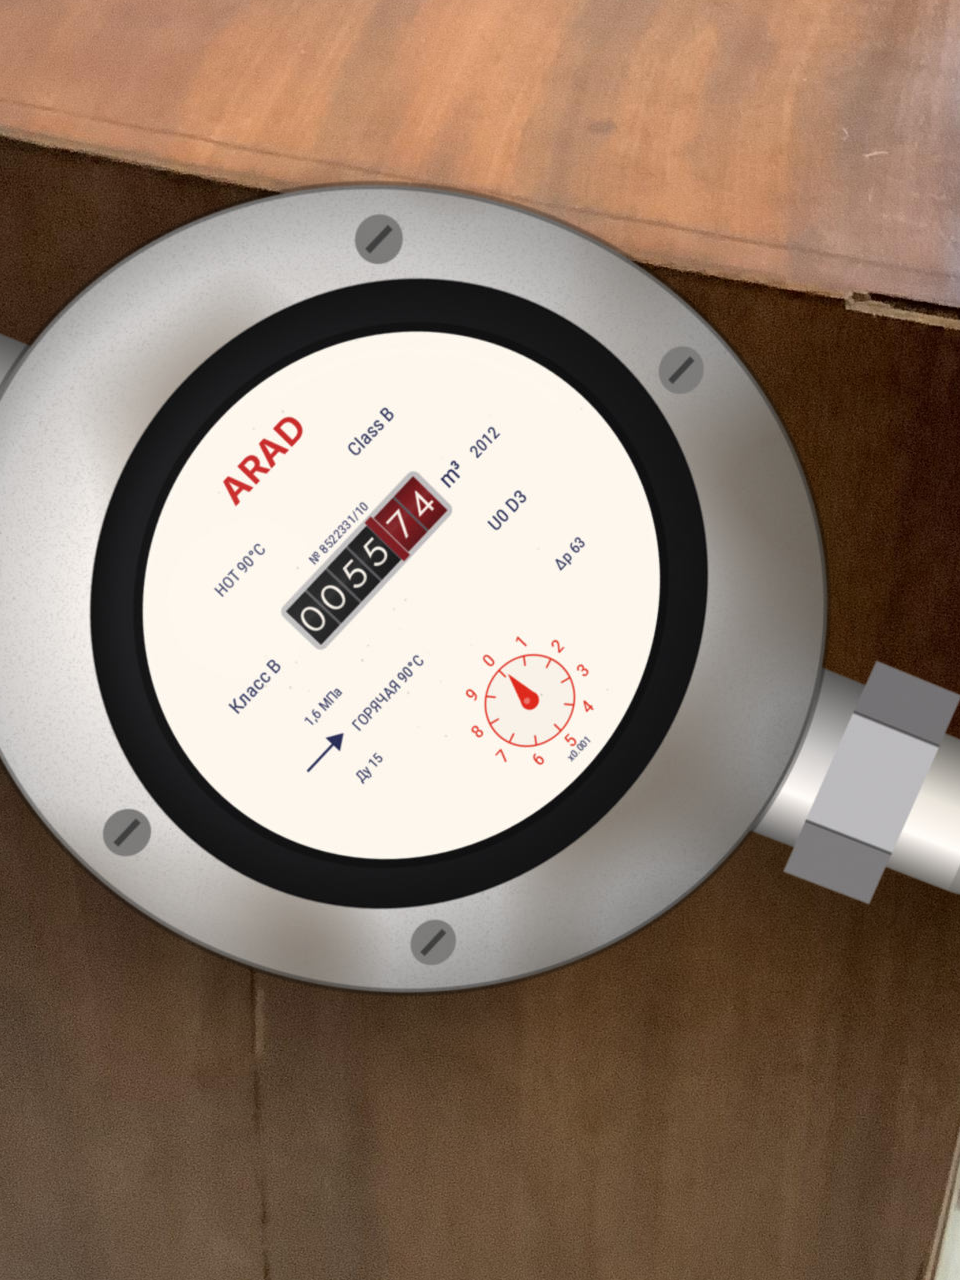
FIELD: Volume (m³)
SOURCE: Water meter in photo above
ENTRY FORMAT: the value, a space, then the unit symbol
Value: 55.740 m³
